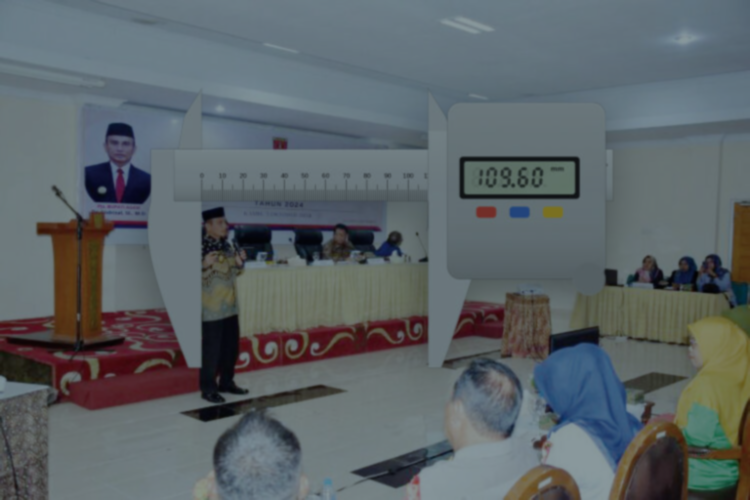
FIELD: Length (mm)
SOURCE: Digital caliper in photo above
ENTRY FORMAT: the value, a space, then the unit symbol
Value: 109.60 mm
